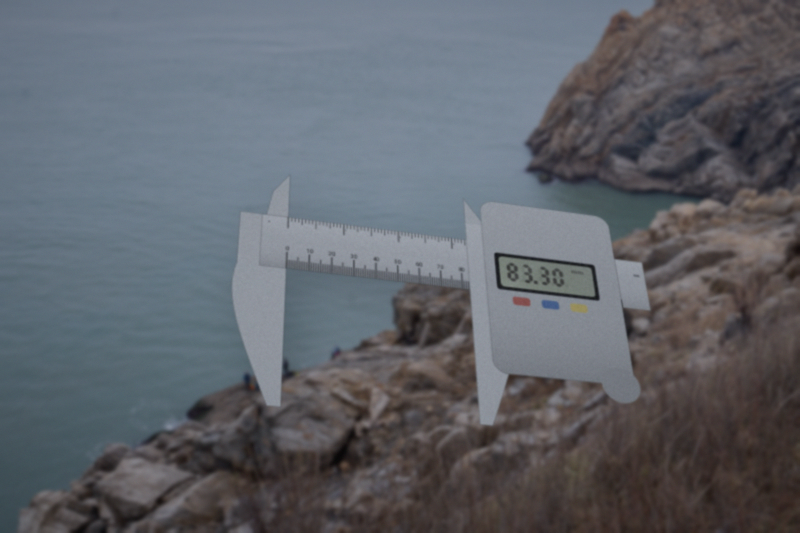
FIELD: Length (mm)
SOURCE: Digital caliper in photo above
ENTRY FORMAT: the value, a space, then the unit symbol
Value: 83.30 mm
